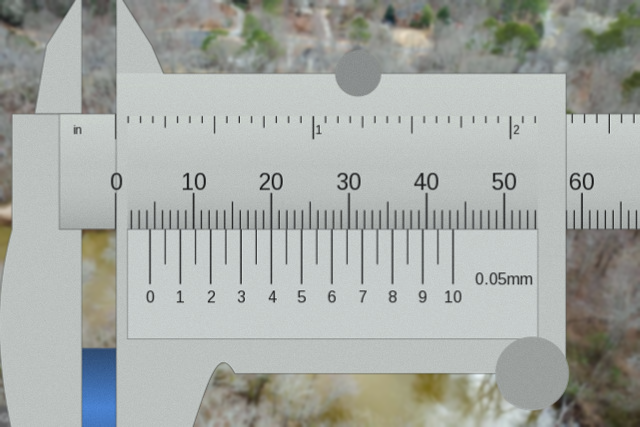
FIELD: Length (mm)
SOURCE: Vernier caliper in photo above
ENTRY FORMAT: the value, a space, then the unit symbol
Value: 4.4 mm
